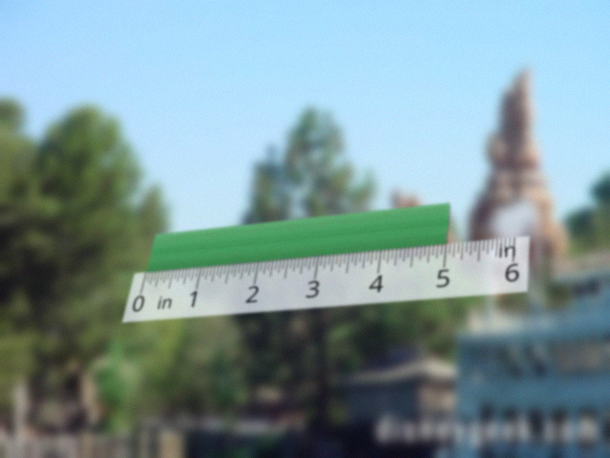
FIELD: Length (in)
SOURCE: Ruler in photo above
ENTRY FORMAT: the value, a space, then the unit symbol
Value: 5 in
